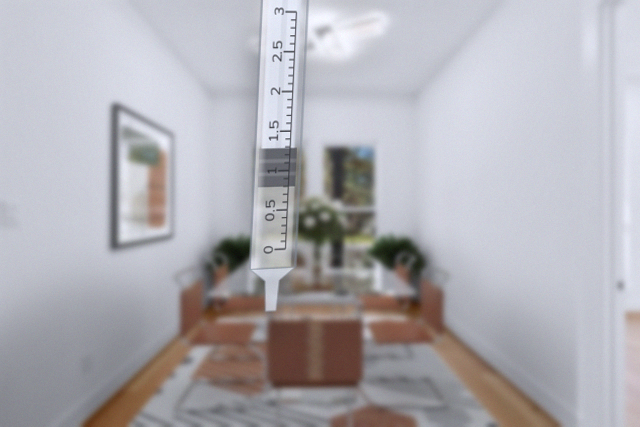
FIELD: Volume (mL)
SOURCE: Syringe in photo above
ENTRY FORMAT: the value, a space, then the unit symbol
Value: 0.8 mL
